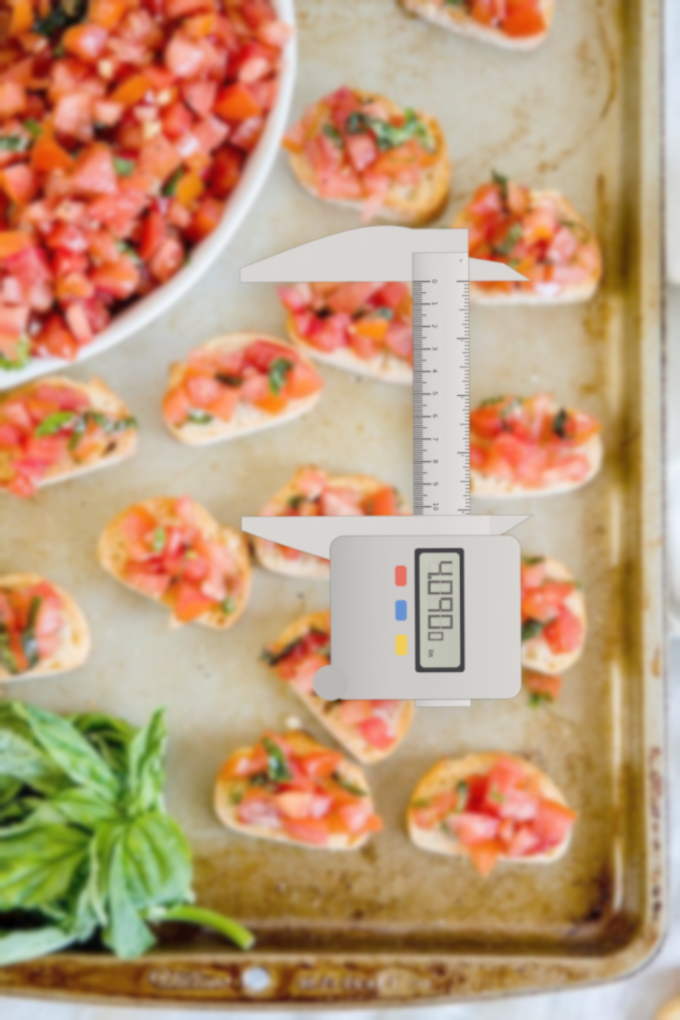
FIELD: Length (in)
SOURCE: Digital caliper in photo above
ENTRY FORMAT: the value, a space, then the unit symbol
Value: 4.0900 in
